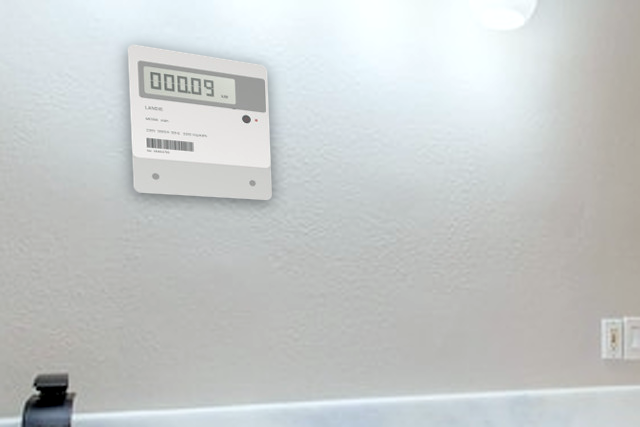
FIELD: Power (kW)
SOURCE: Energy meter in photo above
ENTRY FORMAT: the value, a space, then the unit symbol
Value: 0.09 kW
